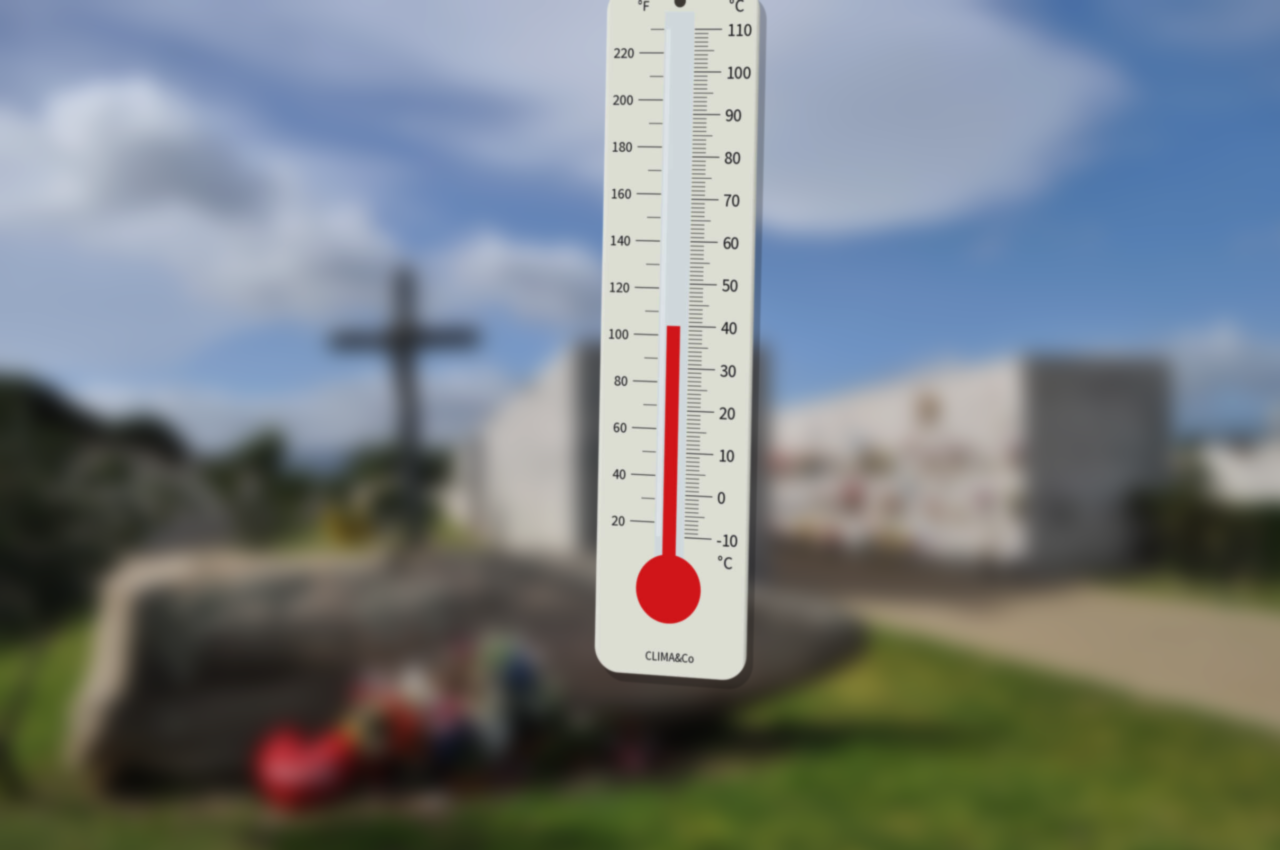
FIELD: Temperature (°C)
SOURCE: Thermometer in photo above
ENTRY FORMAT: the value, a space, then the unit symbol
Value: 40 °C
